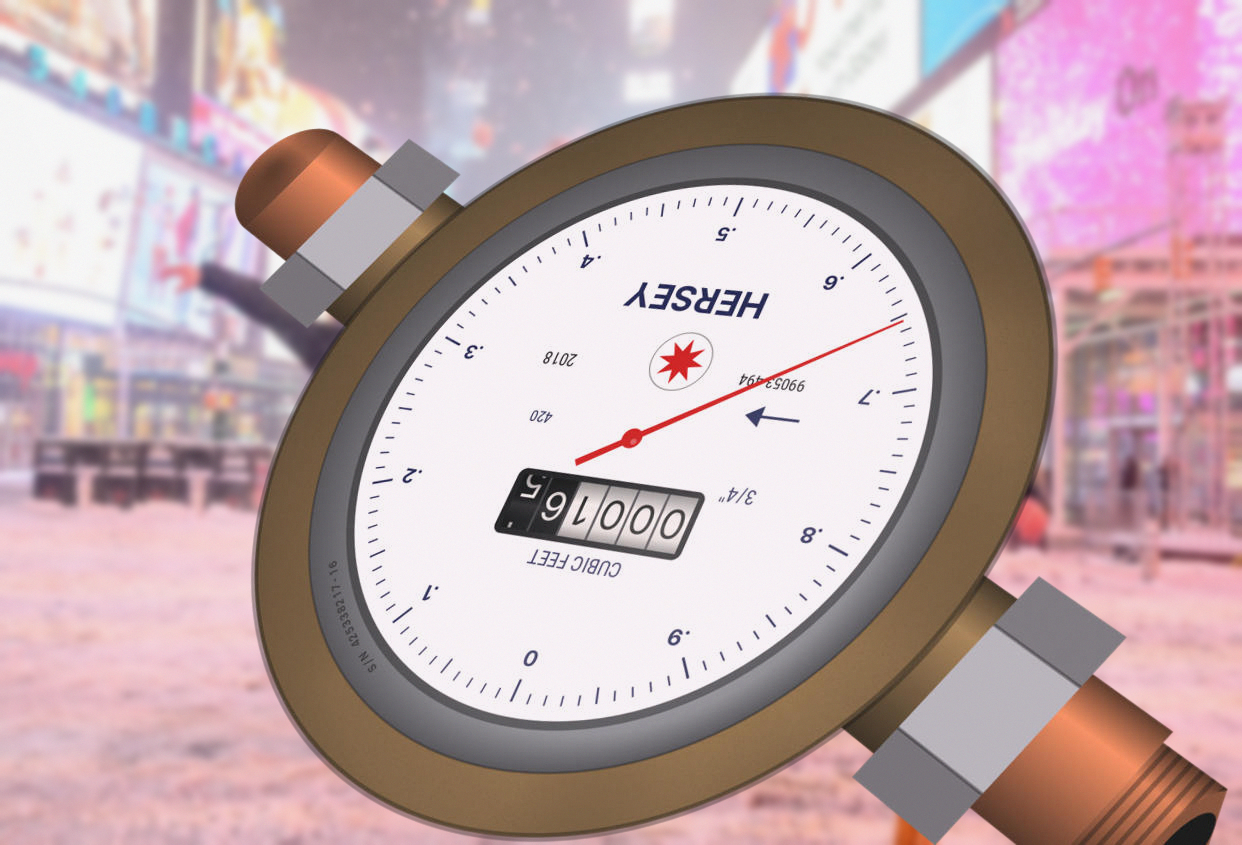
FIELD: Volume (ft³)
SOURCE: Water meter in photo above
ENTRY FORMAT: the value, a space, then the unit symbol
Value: 164.65 ft³
